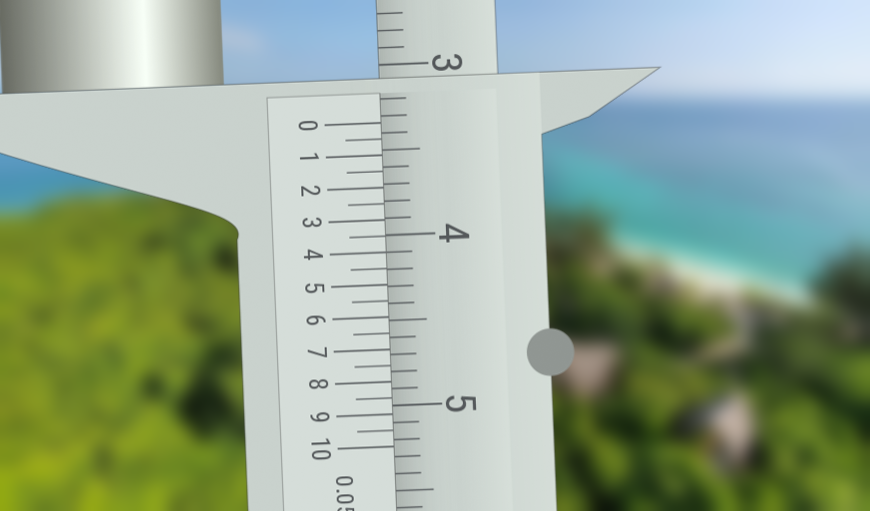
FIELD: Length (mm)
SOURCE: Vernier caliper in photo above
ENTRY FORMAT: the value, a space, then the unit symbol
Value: 33.4 mm
